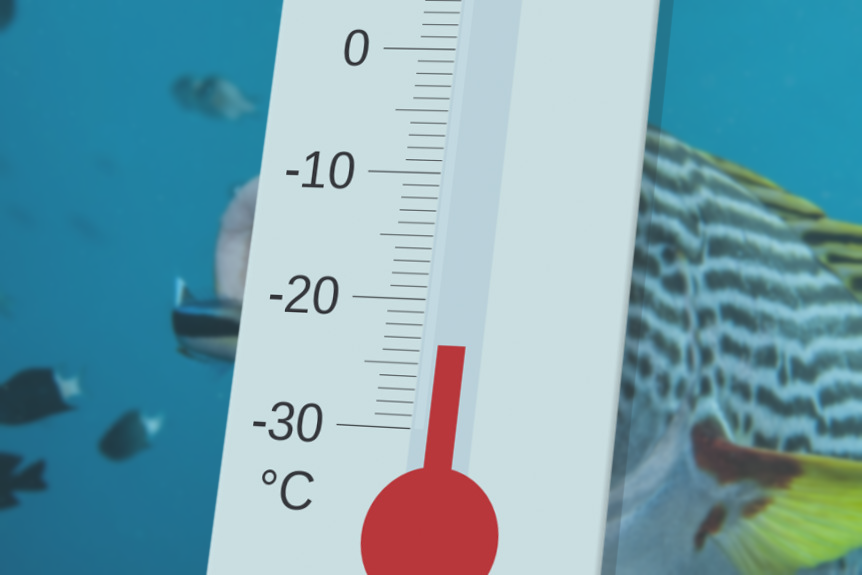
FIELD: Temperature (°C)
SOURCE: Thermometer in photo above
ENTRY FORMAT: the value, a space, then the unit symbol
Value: -23.5 °C
